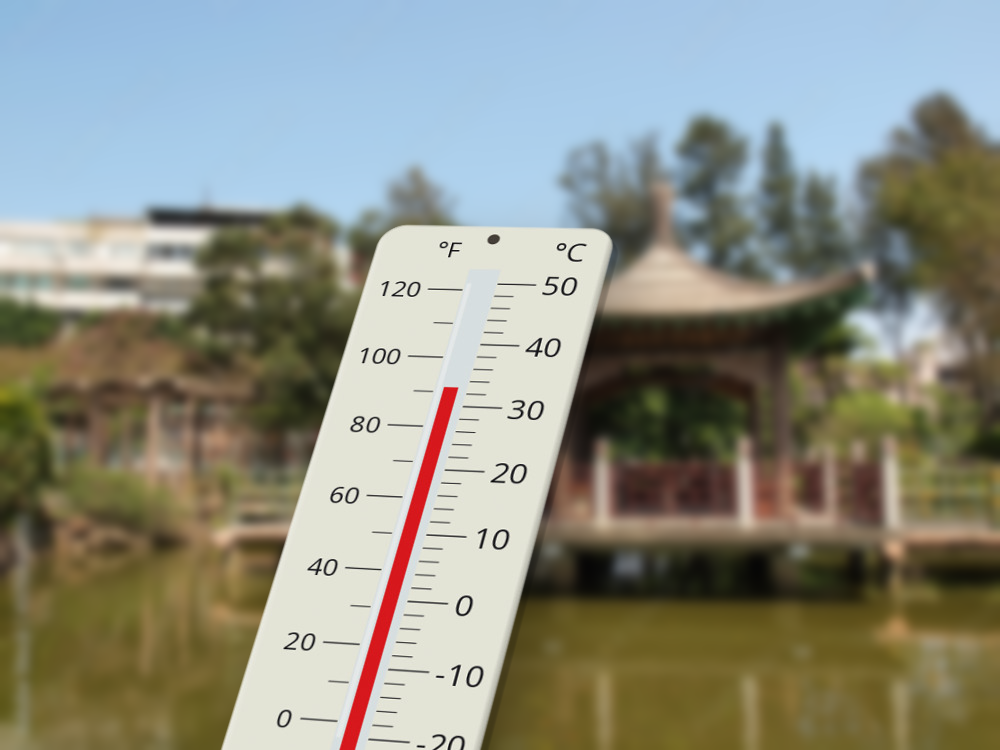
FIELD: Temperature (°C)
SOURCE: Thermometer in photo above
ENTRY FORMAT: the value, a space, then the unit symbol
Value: 33 °C
